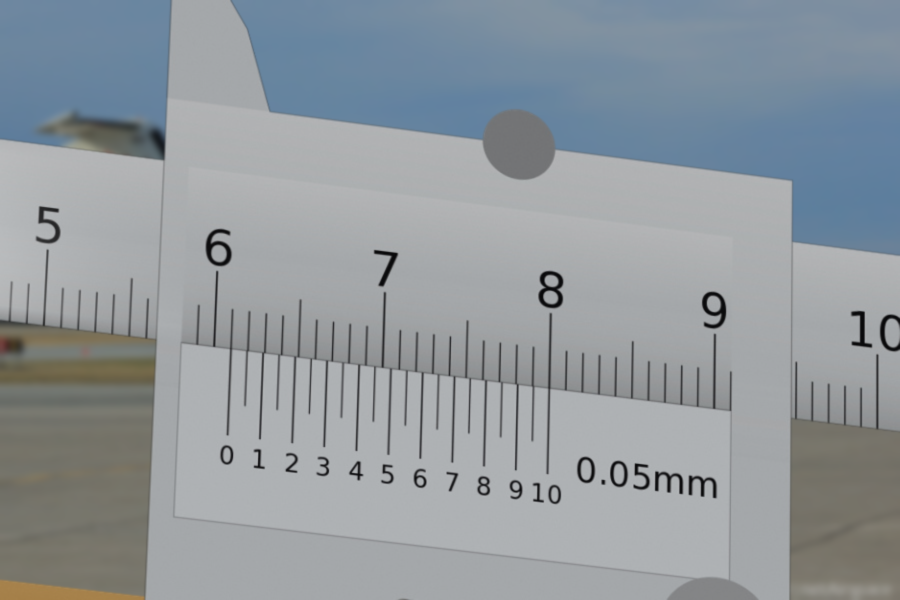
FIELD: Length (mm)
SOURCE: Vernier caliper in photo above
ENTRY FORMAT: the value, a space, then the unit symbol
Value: 61.0 mm
